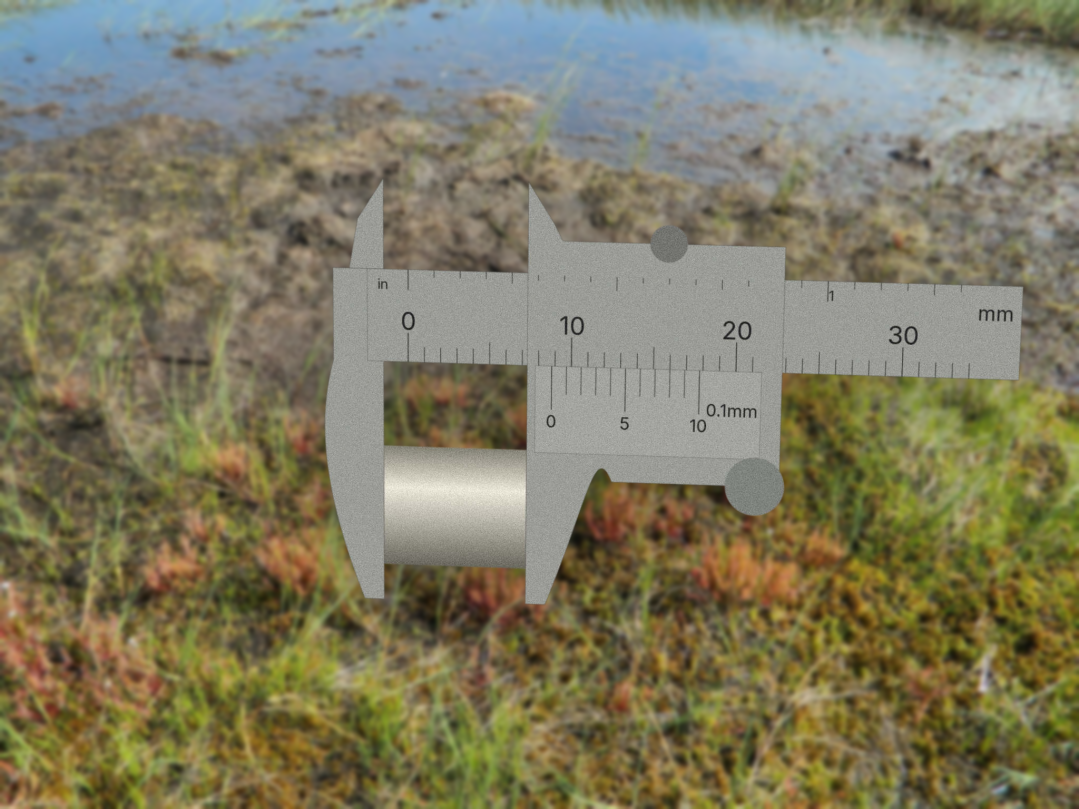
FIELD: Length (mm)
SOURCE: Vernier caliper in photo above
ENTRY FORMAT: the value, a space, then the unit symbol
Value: 8.8 mm
